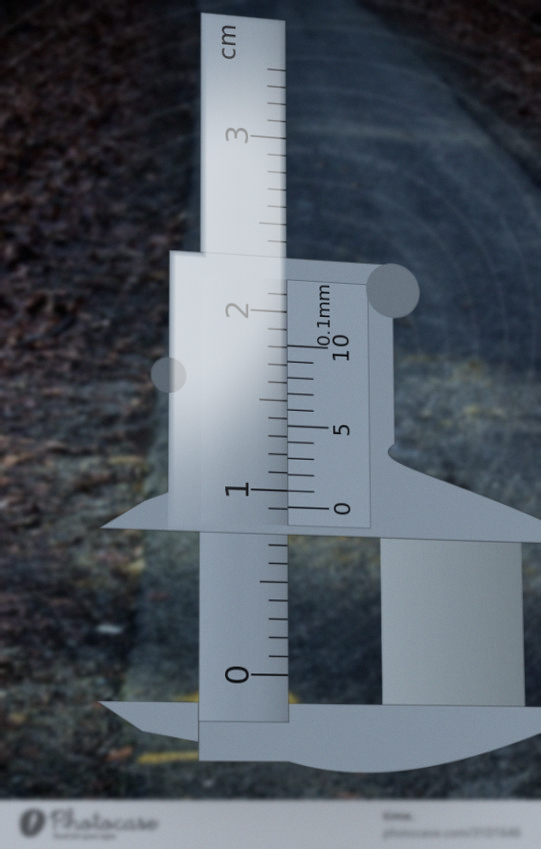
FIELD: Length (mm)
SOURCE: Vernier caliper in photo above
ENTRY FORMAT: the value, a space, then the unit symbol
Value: 9.1 mm
